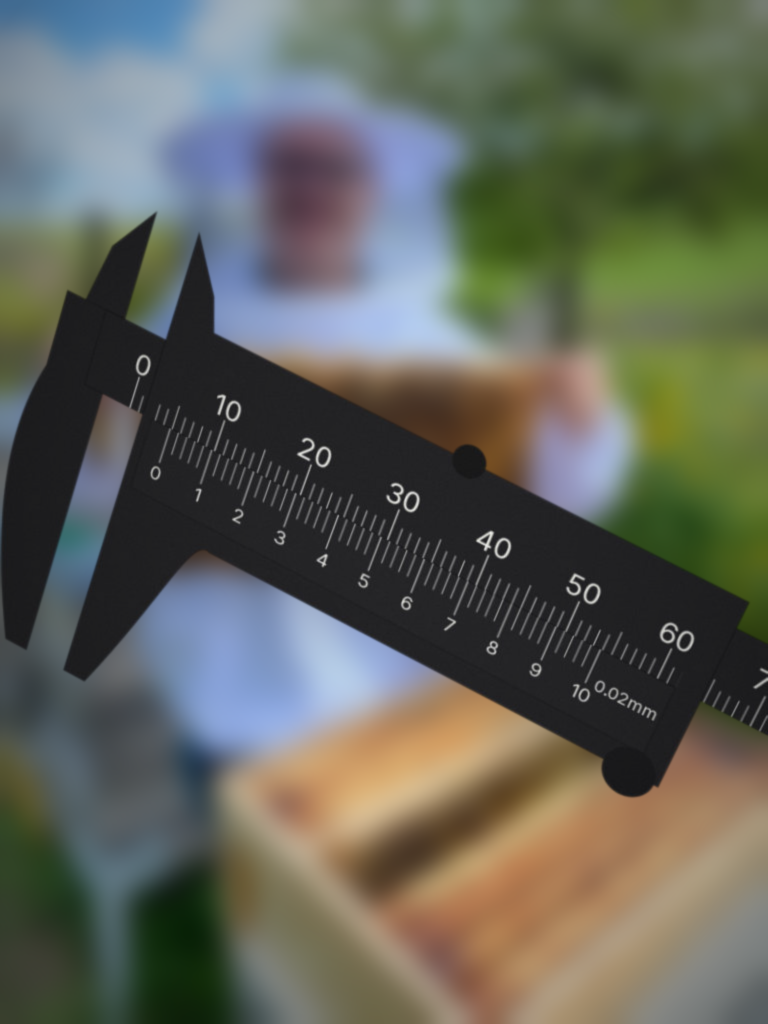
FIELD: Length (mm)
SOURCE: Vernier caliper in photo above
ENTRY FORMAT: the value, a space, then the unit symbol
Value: 4.8 mm
